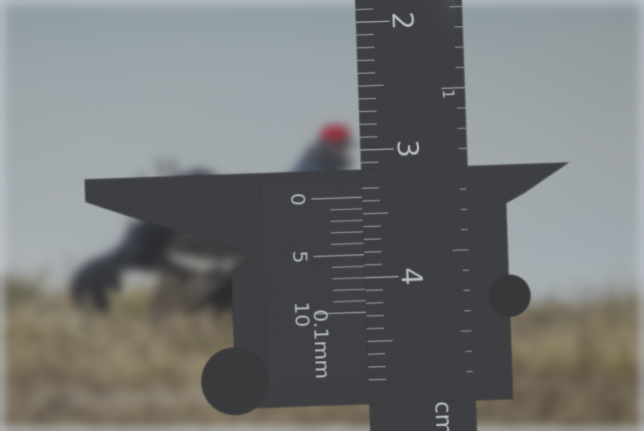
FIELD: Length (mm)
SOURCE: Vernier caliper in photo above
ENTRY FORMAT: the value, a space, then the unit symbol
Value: 33.7 mm
